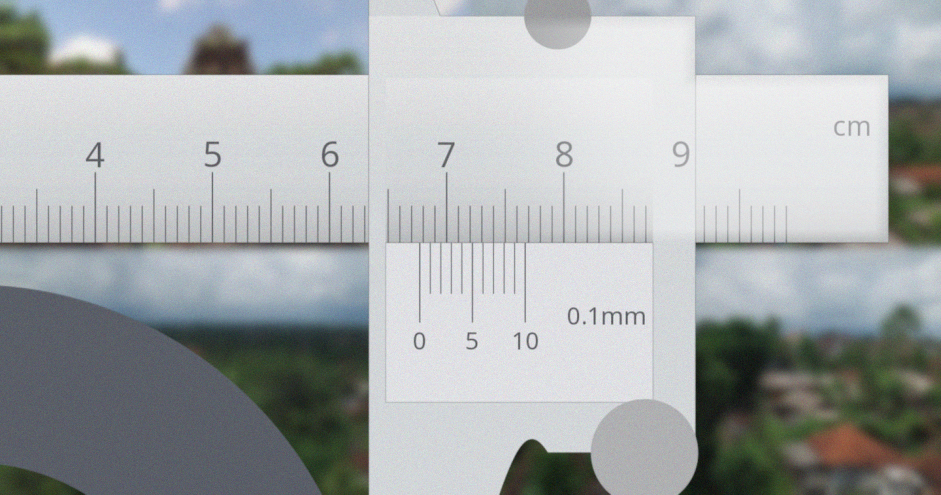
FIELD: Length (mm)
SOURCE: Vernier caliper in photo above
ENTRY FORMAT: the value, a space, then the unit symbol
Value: 67.7 mm
